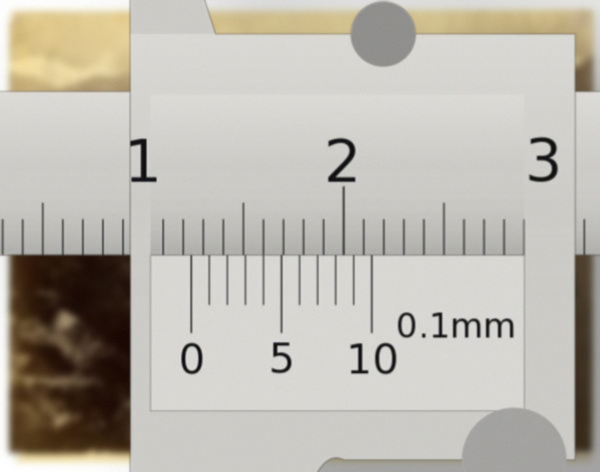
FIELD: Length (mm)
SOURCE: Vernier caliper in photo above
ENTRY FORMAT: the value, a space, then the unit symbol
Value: 12.4 mm
